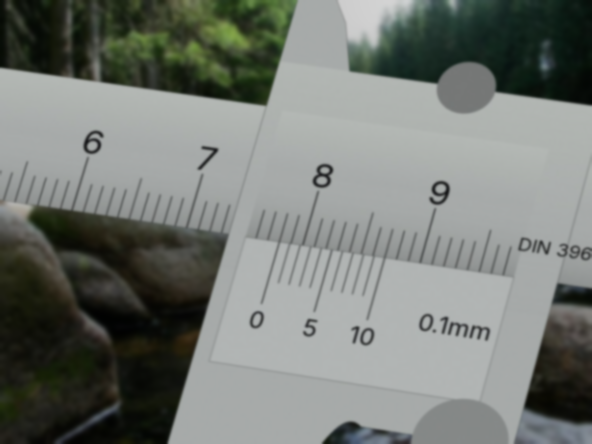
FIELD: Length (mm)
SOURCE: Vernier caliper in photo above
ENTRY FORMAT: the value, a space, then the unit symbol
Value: 78.0 mm
